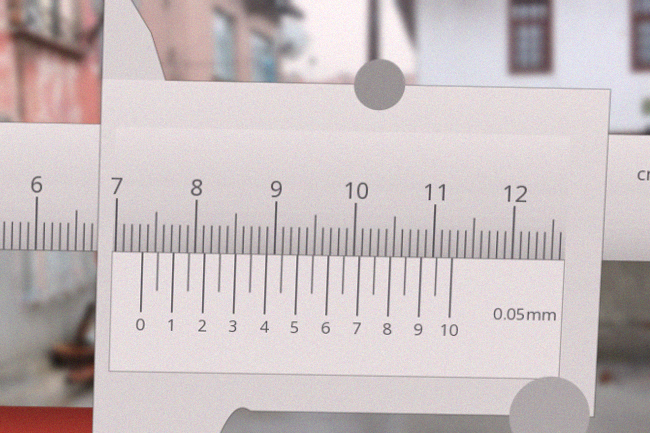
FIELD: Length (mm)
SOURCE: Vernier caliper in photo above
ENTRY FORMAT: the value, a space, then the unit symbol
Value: 73.4 mm
